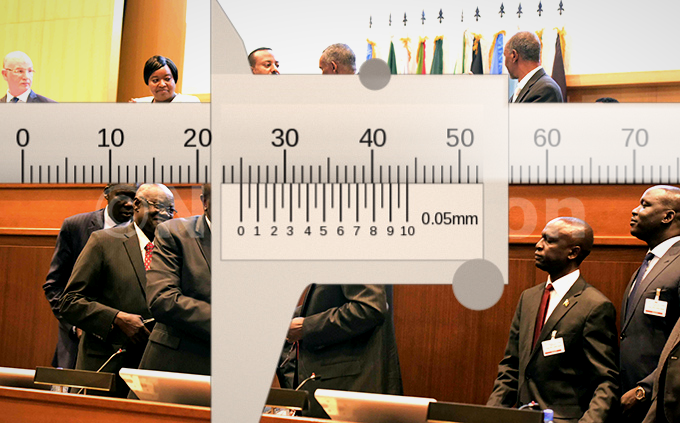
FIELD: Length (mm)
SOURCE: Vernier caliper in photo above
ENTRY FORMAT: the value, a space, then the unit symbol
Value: 25.0 mm
